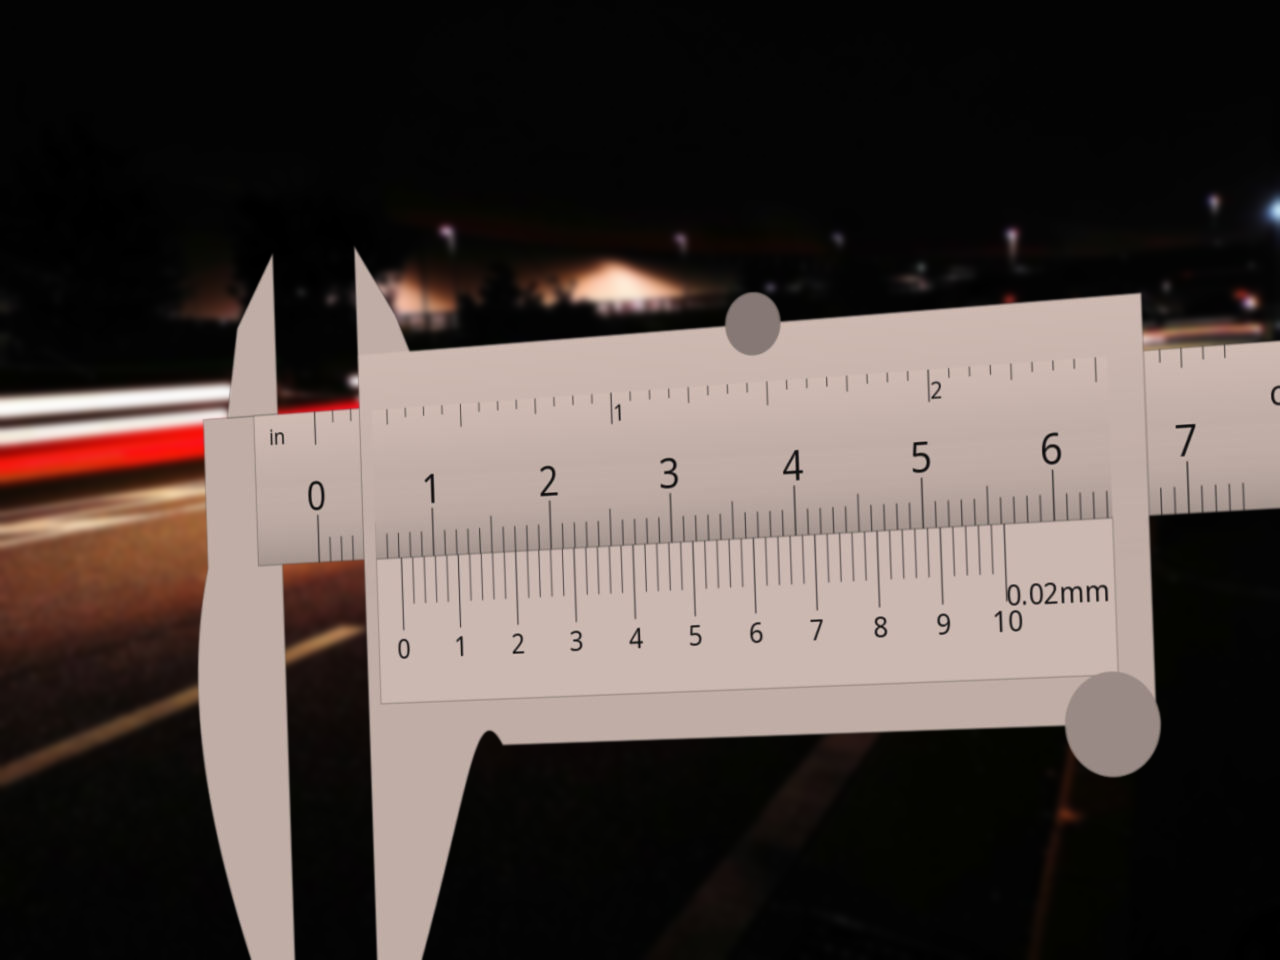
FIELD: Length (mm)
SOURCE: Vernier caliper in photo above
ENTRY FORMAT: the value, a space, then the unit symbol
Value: 7.2 mm
